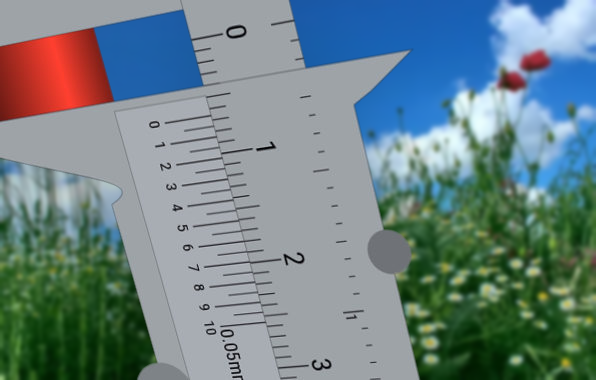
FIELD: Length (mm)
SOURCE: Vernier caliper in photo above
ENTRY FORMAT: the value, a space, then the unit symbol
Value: 6.6 mm
